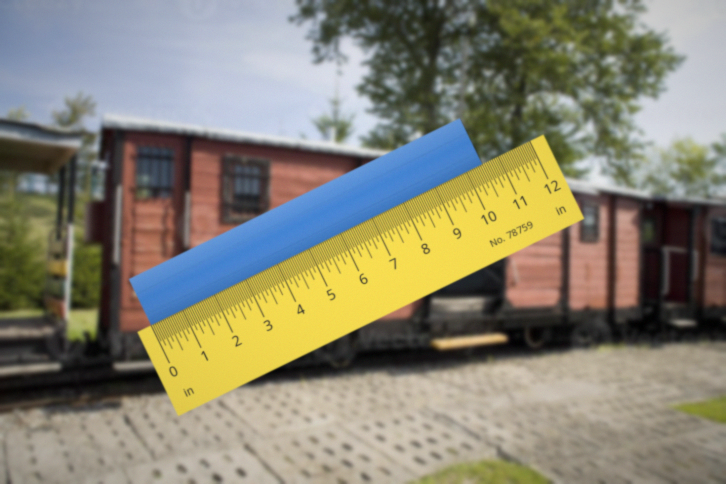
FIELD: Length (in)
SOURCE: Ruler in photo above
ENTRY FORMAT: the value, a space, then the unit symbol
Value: 10.5 in
